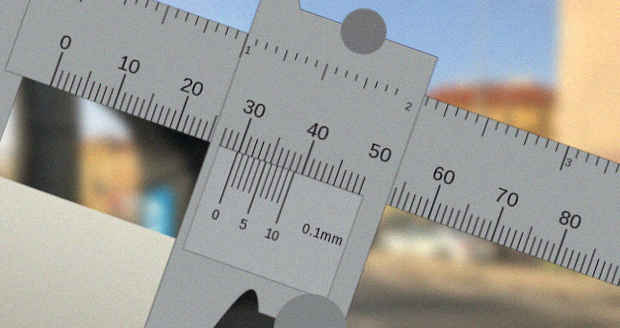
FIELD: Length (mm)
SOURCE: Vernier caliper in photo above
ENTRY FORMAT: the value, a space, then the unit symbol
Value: 29.8 mm
